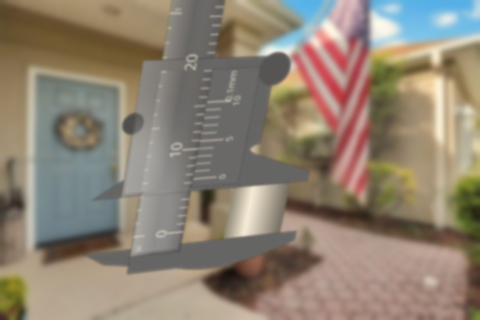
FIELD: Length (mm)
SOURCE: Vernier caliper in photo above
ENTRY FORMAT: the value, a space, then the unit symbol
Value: 6.4 mm
